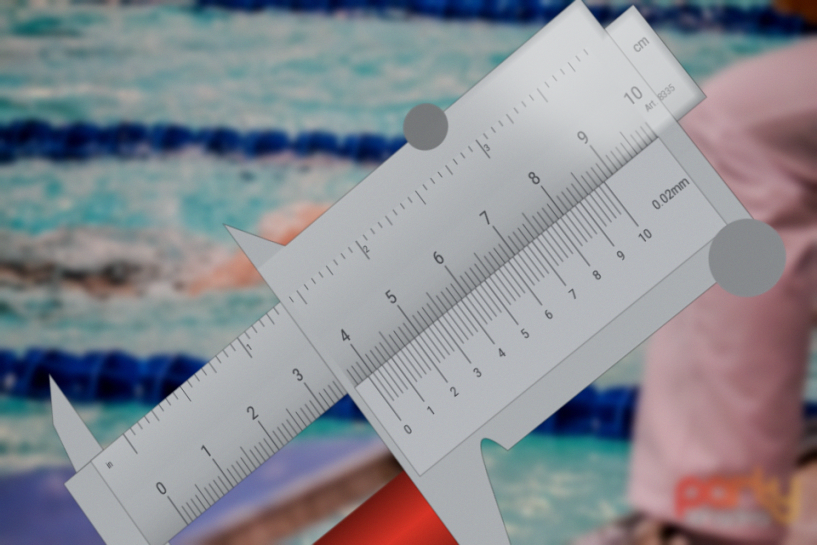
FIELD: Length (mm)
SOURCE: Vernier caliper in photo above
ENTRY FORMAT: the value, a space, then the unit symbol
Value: 39.2 mm
